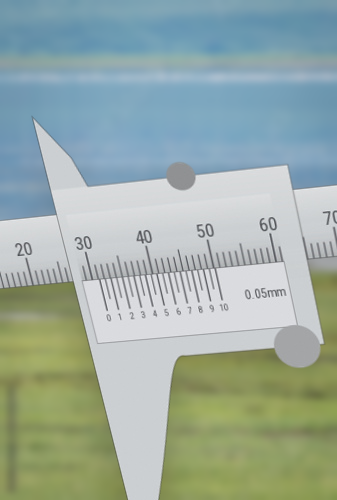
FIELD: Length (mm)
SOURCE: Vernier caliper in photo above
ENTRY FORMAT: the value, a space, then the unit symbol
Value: 31.2 mm
